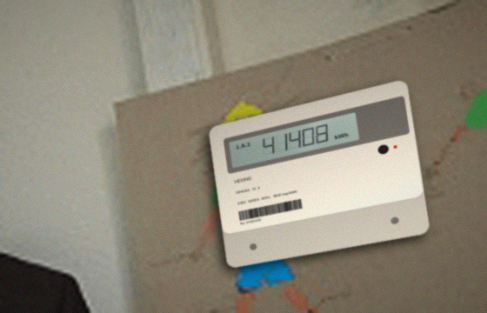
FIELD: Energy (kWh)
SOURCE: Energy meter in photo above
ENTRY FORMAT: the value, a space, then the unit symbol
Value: 41408 kWh
